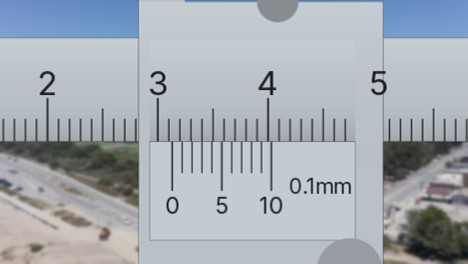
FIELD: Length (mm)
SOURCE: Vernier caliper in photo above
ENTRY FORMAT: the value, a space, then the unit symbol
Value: 31.3 mm
